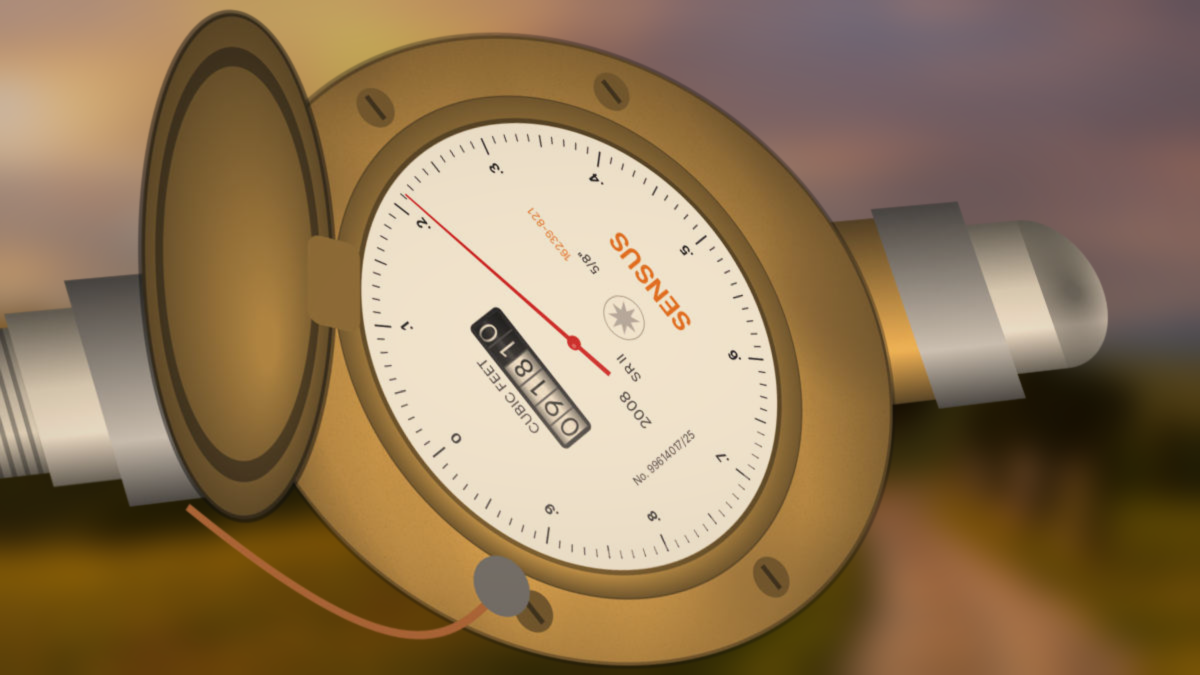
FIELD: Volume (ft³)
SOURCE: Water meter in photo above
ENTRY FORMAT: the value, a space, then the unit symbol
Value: 91810.21 ft³
